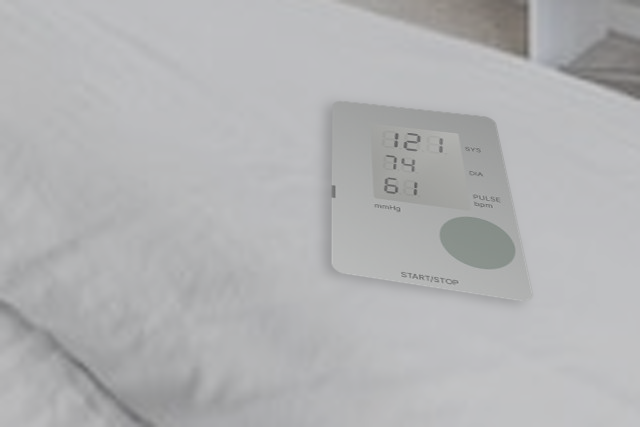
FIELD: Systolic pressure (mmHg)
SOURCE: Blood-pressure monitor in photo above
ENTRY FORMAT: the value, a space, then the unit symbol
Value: 121 mmHg
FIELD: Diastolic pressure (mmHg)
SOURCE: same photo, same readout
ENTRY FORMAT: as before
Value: 74 mmHg
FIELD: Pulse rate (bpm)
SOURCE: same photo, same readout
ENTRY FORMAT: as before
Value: 61 bpm
